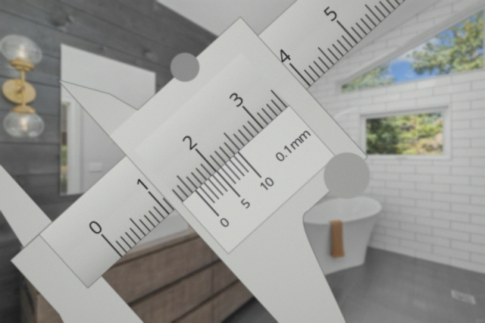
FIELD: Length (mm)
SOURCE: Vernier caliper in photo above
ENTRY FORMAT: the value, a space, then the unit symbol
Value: 15.6 mm
